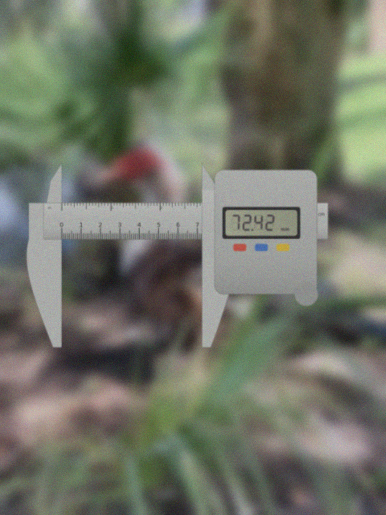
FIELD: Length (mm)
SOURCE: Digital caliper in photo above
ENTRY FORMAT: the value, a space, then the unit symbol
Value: 72.42 mm
